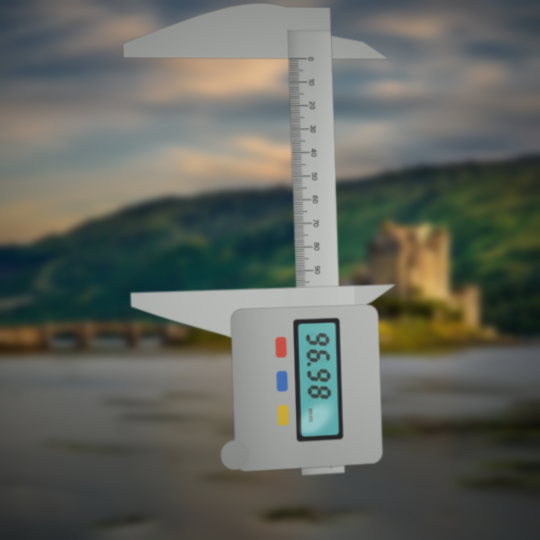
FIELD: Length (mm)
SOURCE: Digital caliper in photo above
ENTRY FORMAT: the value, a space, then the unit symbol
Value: 96.98 mm
